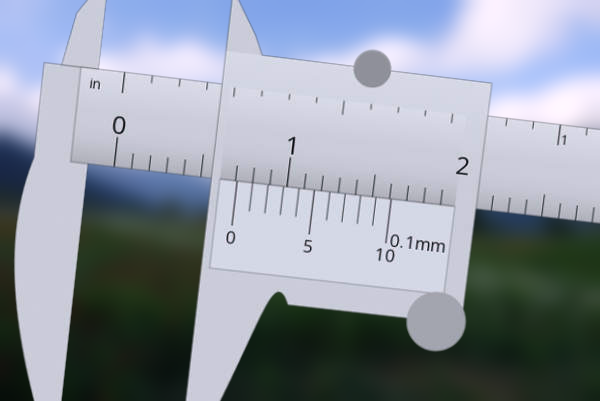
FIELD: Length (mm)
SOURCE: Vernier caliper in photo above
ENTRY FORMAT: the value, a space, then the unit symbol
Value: 7.1 mm
